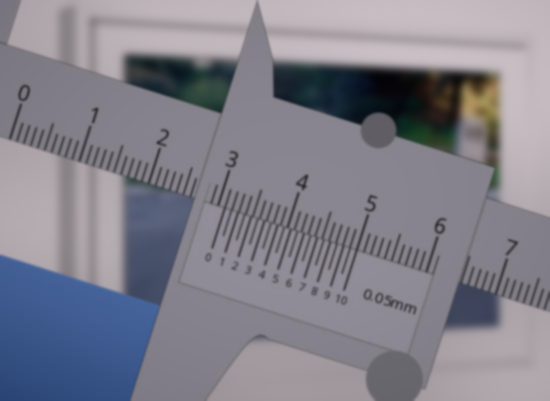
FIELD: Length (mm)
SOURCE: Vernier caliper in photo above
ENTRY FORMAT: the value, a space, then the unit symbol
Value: 31.0 mm
